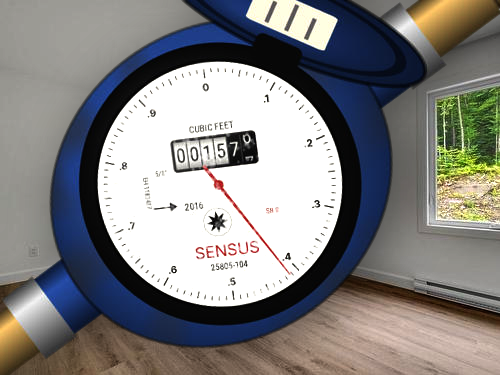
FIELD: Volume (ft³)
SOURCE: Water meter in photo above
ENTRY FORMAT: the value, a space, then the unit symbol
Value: 1576.41 ft³
